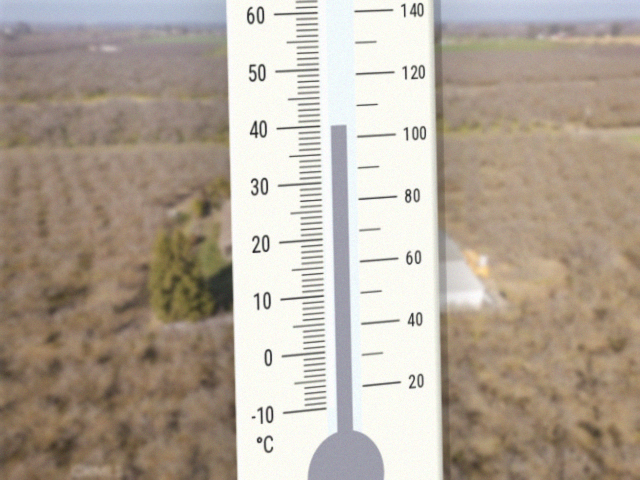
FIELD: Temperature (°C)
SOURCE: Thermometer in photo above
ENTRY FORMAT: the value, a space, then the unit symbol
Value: 40 °C
